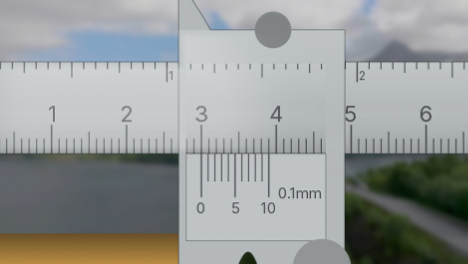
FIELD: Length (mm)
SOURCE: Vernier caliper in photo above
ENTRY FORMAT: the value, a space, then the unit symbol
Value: 30.0 mm
